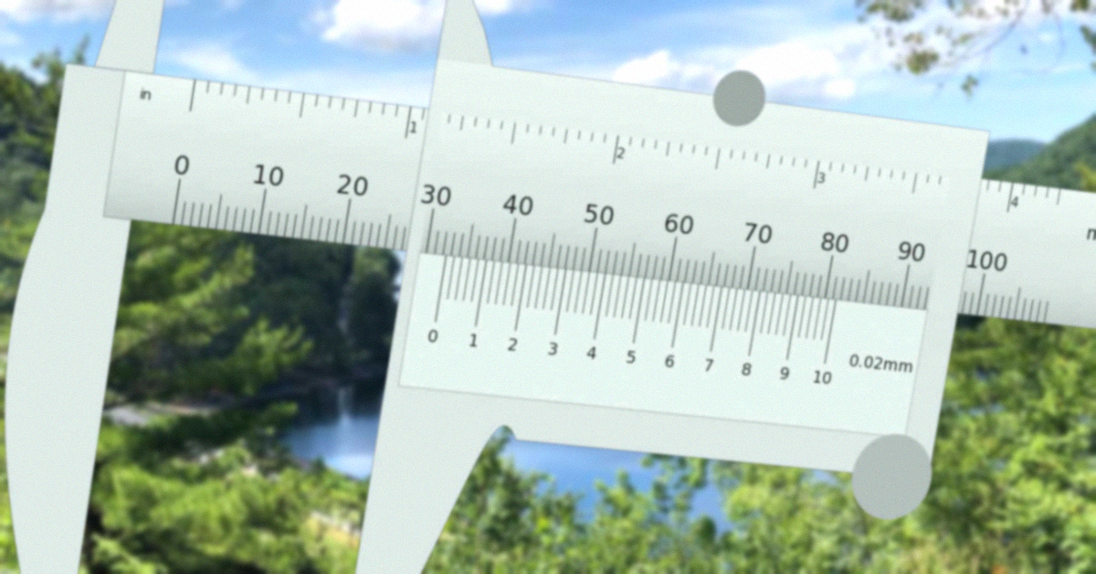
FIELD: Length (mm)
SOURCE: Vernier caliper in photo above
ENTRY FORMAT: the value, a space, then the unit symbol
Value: 32.4 mm
